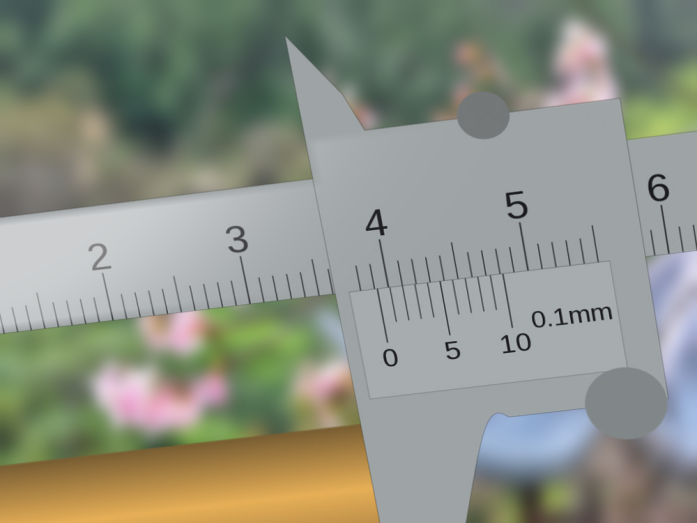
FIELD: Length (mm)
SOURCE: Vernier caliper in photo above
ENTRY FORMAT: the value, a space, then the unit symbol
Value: 39.2 mm
